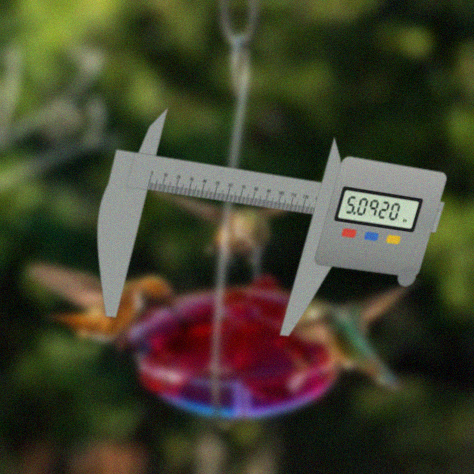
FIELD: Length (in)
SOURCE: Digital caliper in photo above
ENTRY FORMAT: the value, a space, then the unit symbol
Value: 5.0920 in
